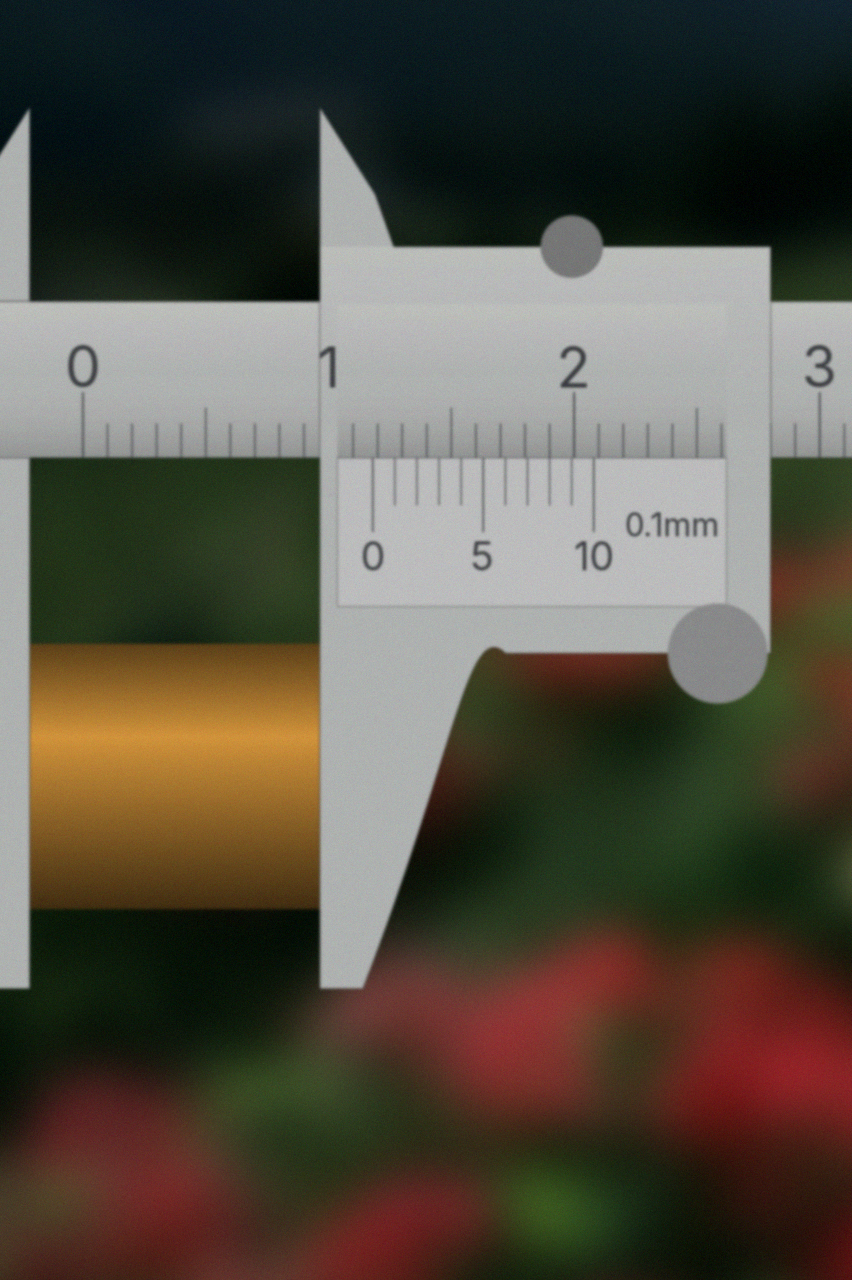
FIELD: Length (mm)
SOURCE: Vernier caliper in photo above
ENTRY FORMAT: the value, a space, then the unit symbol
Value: 11.8 mm
